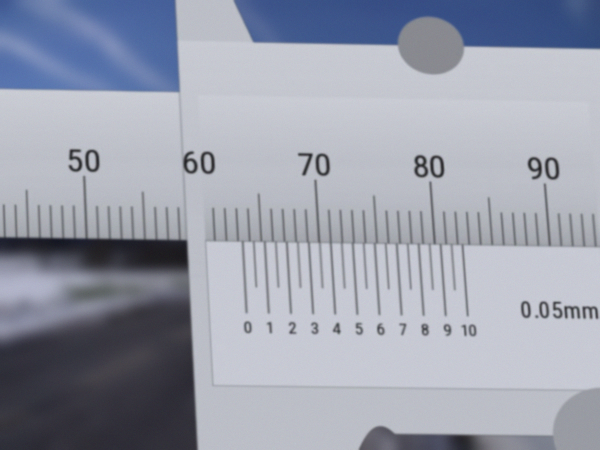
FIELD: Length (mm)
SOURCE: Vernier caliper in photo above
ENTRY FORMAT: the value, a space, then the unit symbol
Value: 63.4 mm
